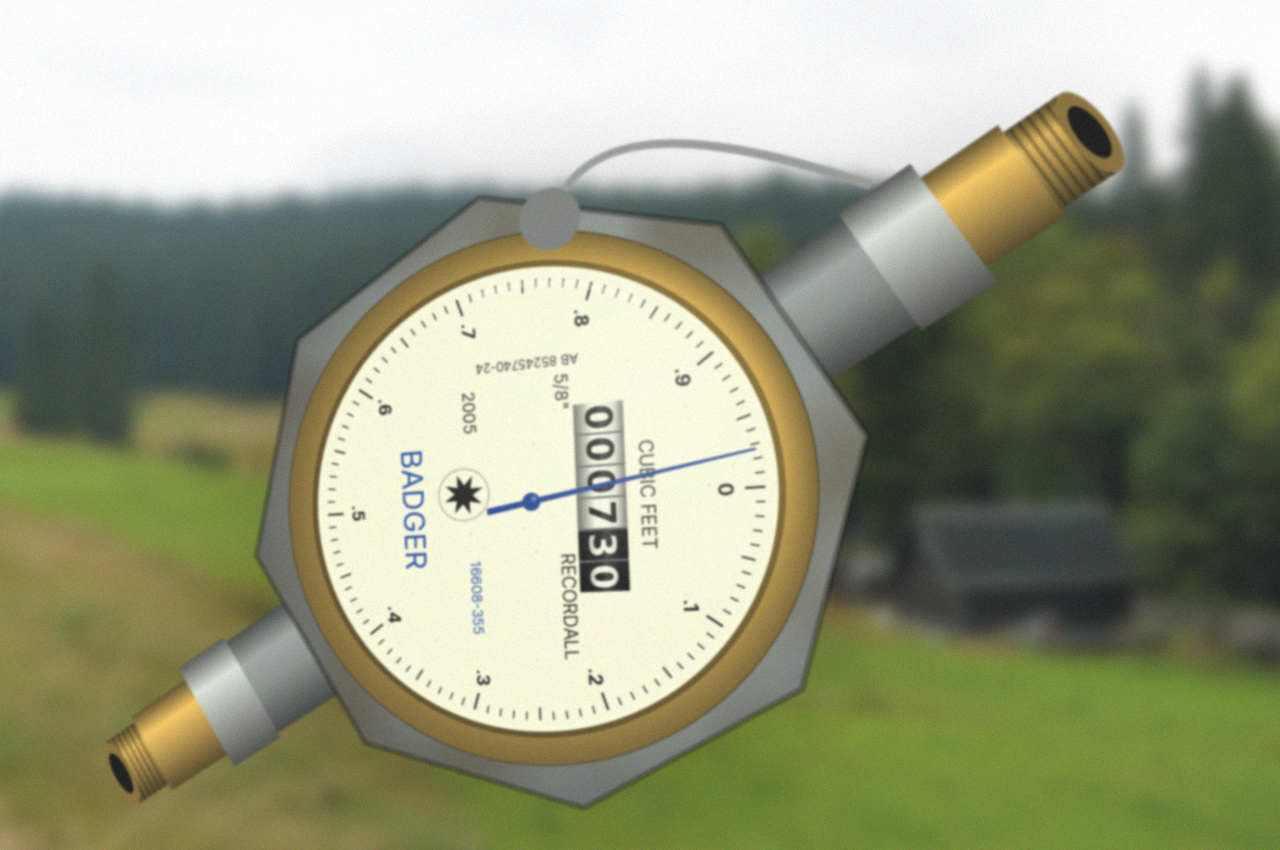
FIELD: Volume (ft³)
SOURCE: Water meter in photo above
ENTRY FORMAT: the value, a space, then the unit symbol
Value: 729.97 ft³
